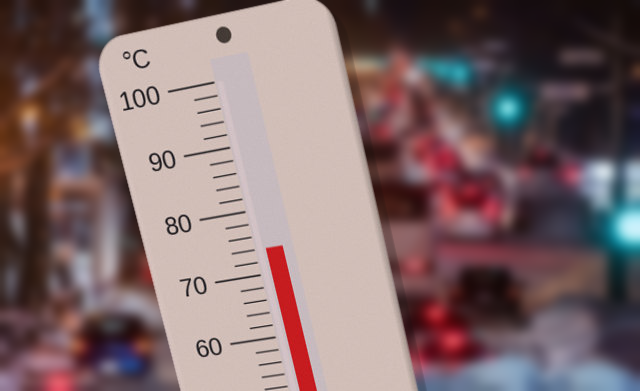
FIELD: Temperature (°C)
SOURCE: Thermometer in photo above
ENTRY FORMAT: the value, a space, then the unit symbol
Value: 74 °C
